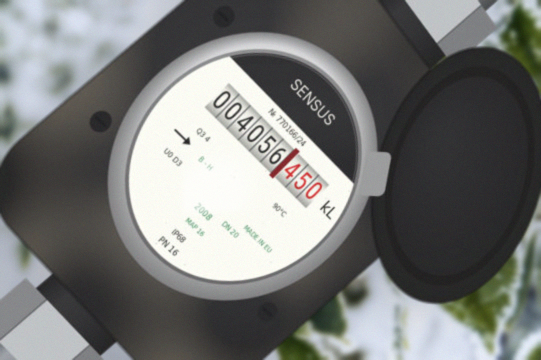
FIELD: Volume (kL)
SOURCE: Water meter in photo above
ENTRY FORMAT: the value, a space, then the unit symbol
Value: 4056.450 kL
